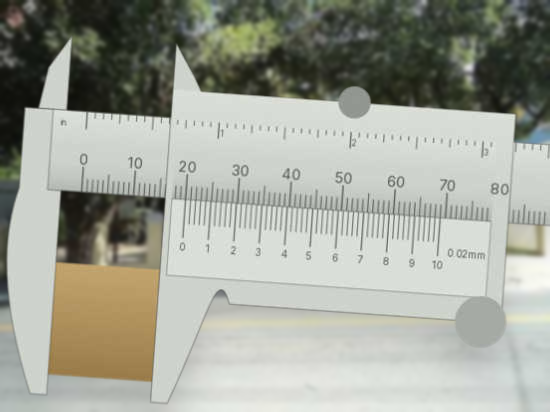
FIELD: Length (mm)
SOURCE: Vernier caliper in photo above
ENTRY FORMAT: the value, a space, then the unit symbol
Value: 20.0 mm
